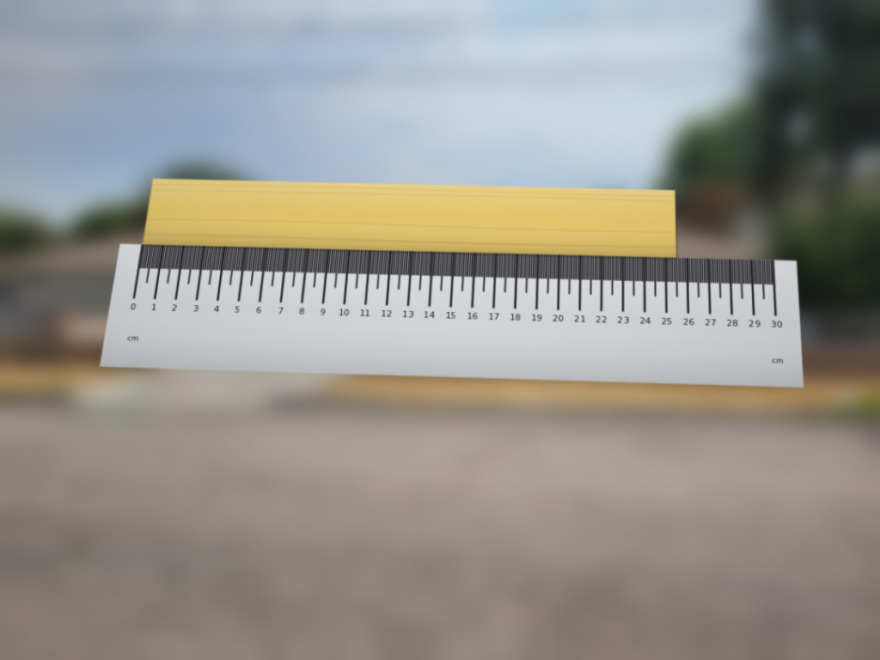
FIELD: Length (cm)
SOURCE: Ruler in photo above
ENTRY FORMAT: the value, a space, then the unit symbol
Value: 25.5 cm
